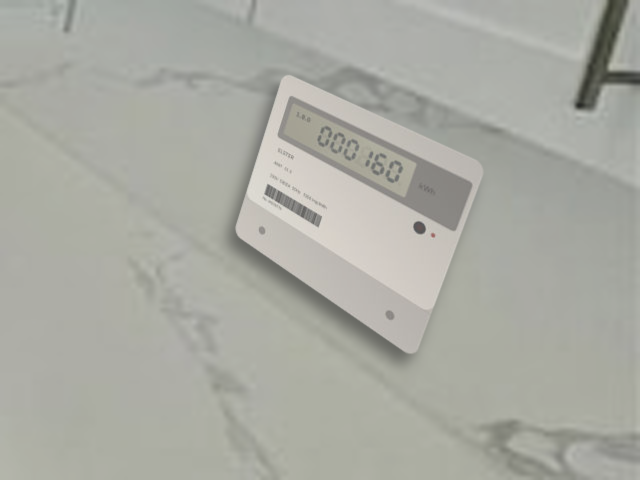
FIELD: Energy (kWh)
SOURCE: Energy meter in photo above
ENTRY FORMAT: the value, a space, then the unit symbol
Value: 160 kWh
